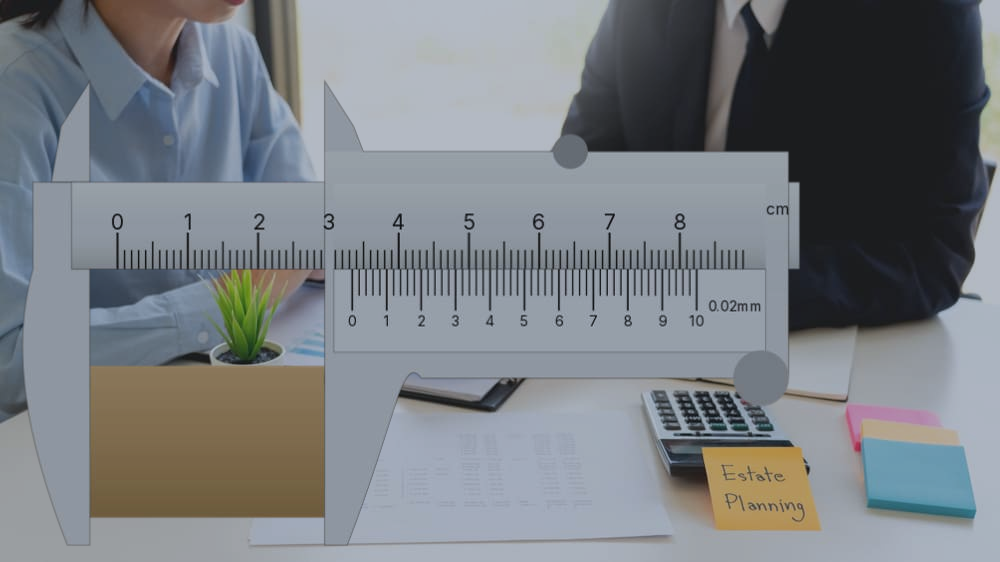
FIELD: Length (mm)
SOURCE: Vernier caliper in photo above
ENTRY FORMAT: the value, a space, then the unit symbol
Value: 33.4 mm
